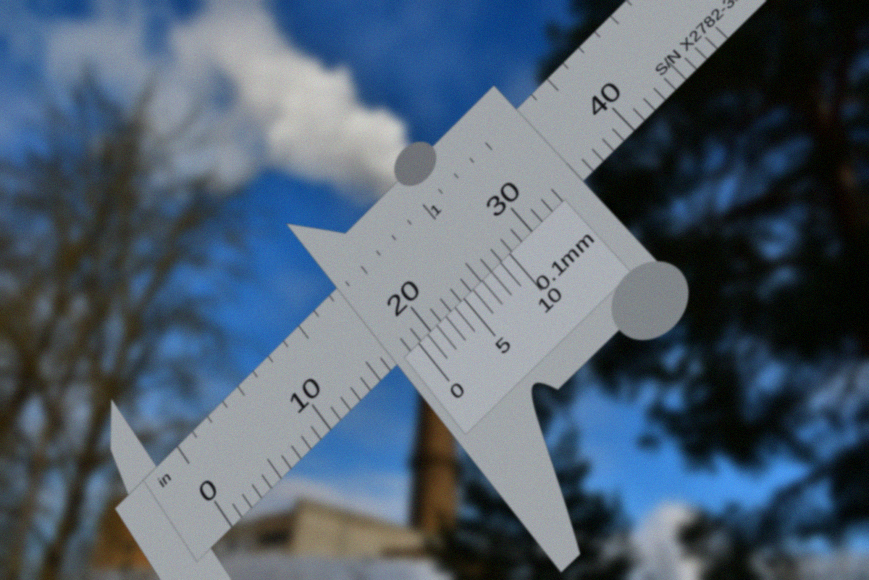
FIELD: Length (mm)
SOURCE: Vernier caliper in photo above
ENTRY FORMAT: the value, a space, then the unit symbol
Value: 18.8 mm
